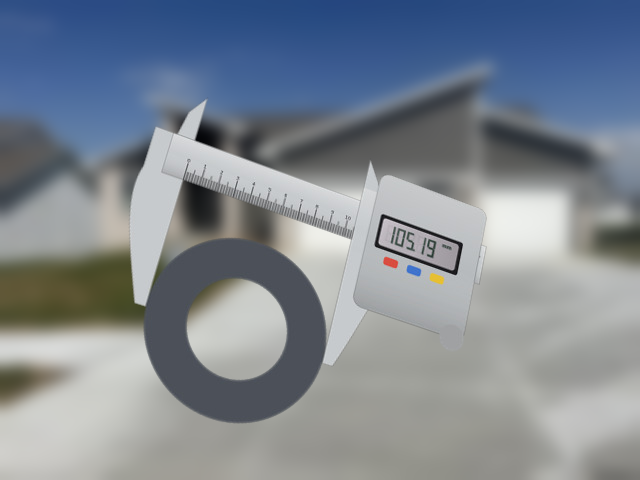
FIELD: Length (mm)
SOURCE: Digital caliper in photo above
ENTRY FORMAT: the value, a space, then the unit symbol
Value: 105.19 mm
